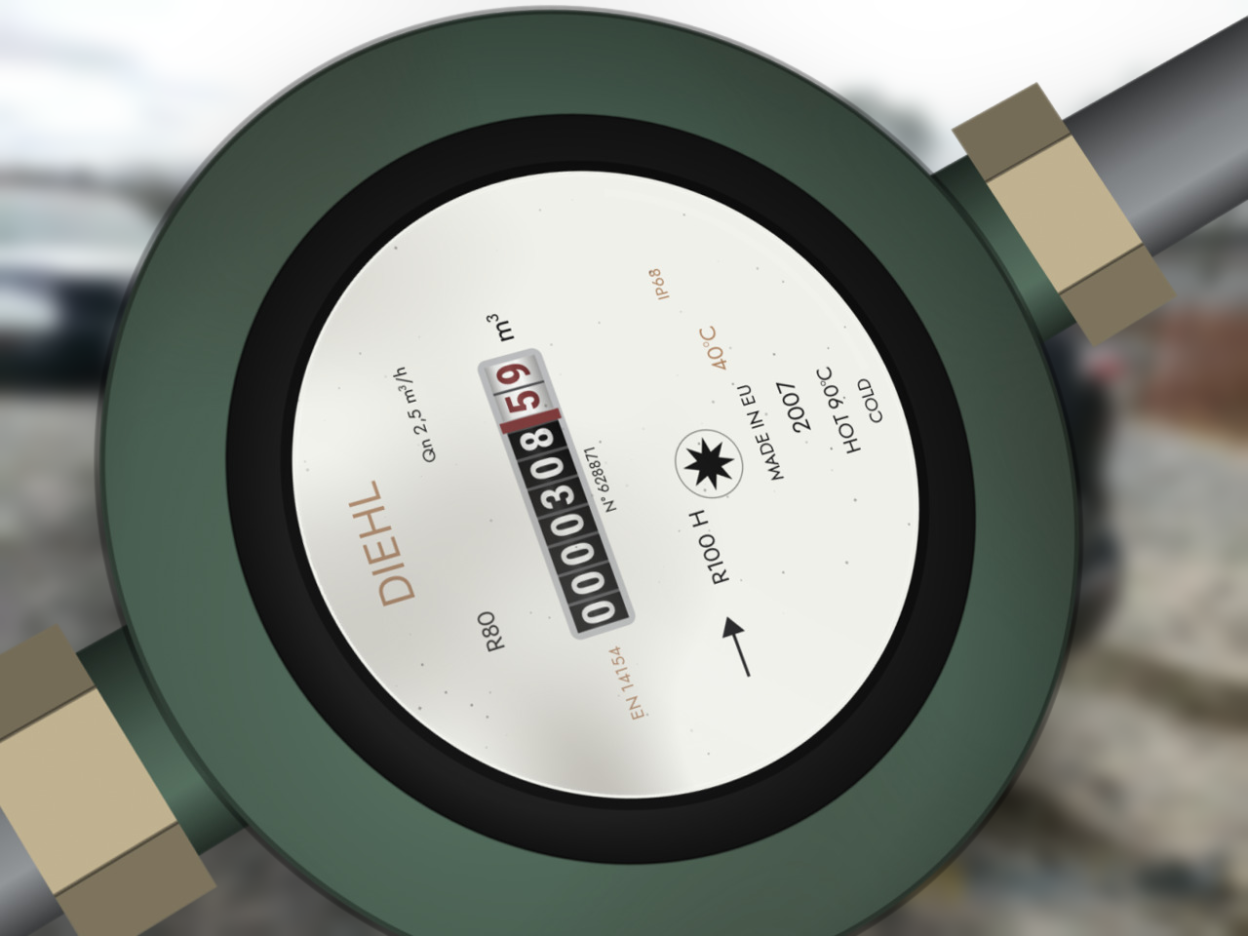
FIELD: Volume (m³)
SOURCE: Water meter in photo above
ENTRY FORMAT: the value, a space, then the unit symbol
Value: 308.59 m³
